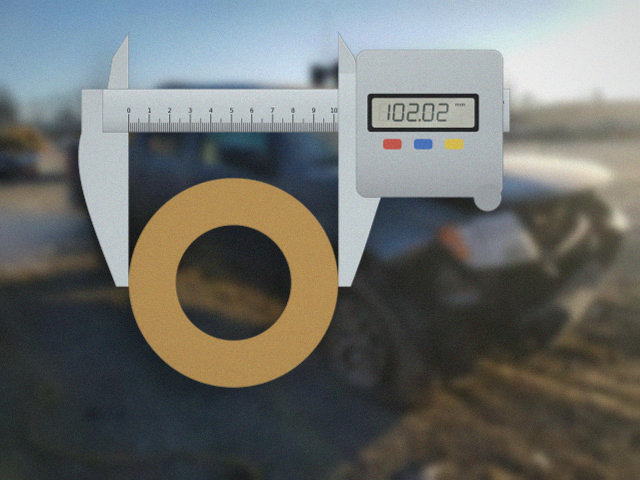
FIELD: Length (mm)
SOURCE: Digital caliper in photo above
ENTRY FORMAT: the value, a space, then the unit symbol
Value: 102.02 mm
